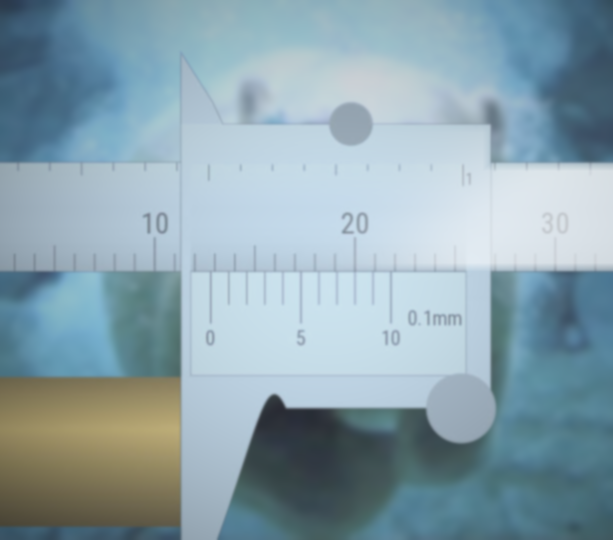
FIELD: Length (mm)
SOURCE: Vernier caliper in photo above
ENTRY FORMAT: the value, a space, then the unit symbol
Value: 12.8 mm
